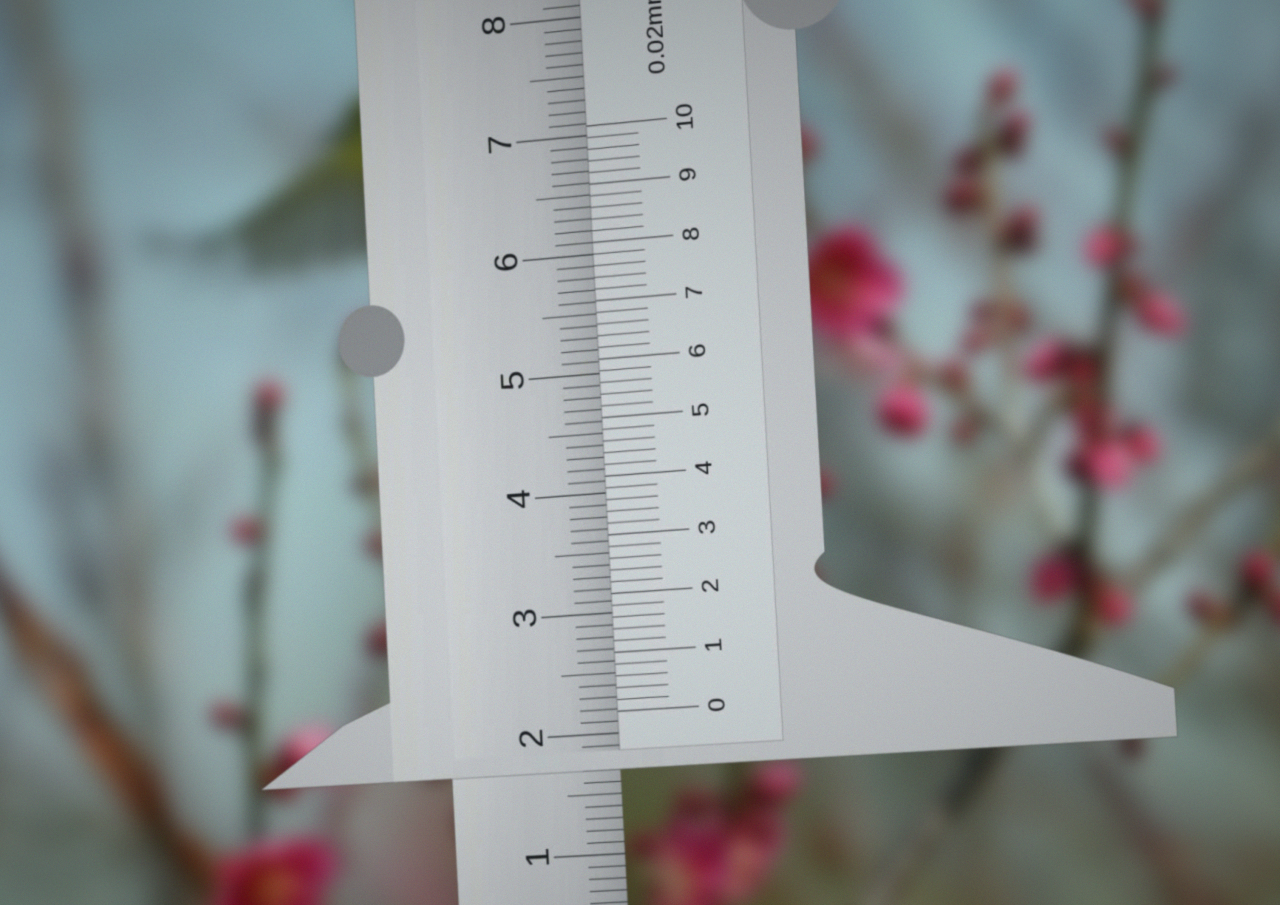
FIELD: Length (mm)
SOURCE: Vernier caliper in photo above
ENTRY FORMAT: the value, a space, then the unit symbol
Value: 21.8 mm
